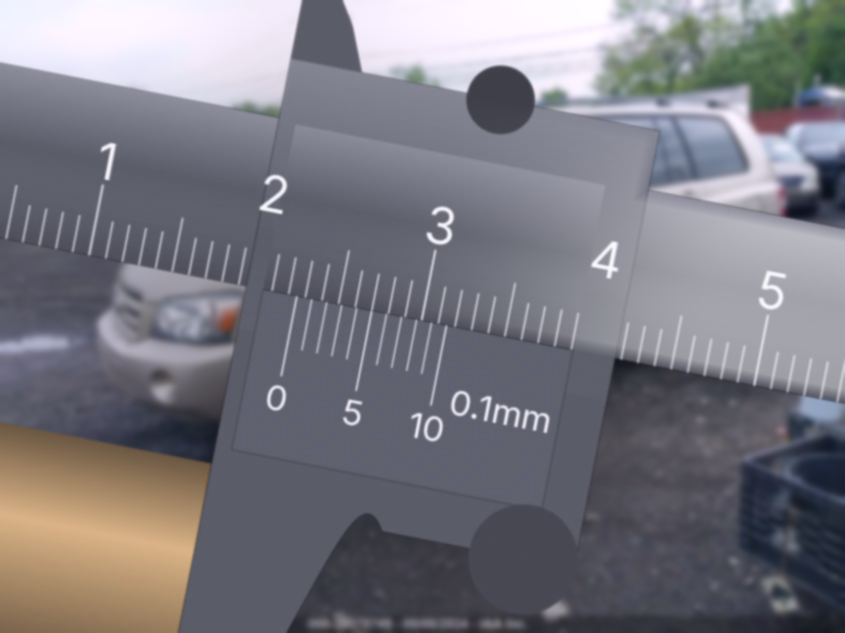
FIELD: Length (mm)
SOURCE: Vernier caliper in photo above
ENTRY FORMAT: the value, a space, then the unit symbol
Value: 22.5 mm
